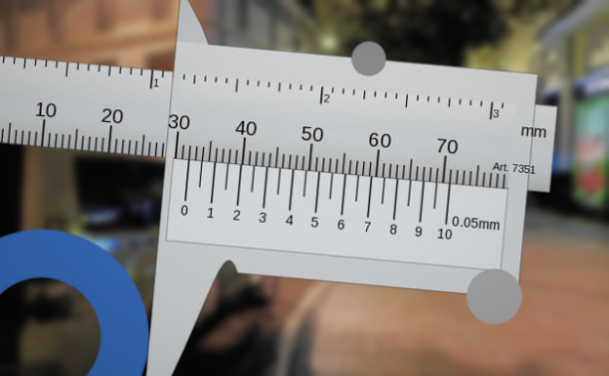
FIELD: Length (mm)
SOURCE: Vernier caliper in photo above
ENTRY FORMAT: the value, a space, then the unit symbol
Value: 32.0 mm
